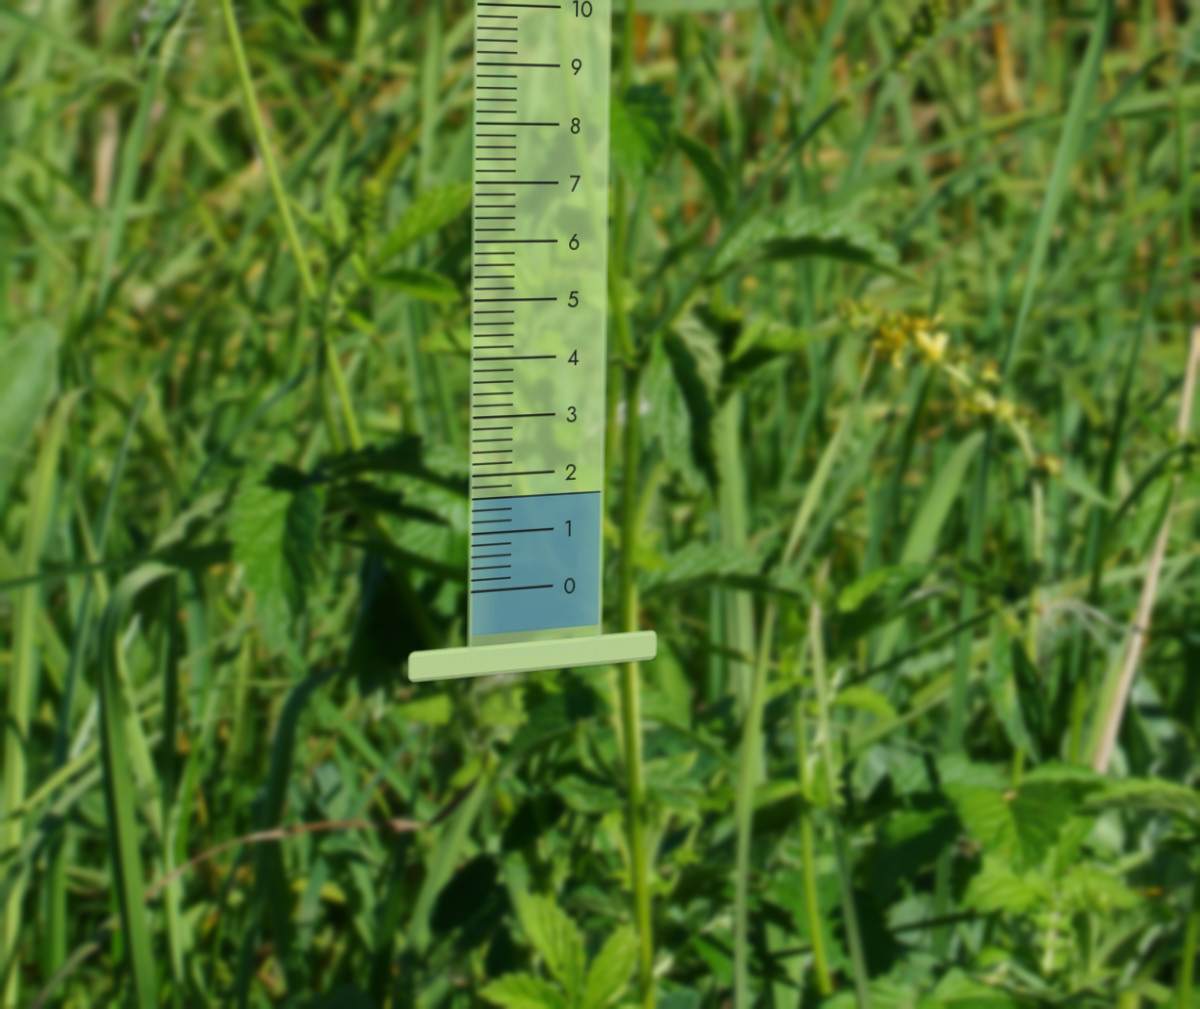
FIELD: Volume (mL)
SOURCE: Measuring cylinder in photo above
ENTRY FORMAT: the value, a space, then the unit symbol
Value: 1.6 mL
